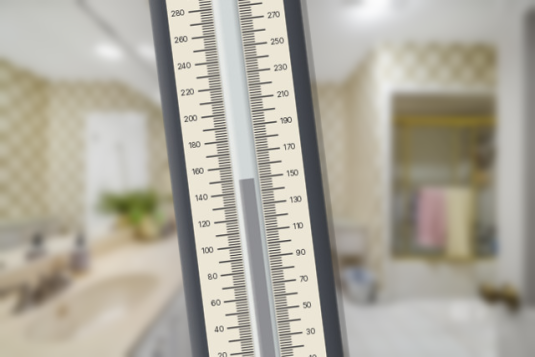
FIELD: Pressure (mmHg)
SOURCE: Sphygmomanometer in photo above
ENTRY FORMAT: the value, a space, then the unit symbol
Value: 150 mmHg
